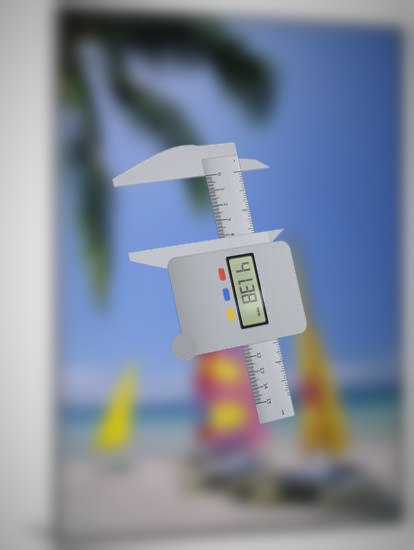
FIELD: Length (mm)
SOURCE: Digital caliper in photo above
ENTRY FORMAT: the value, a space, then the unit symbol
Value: 41.38 mm
